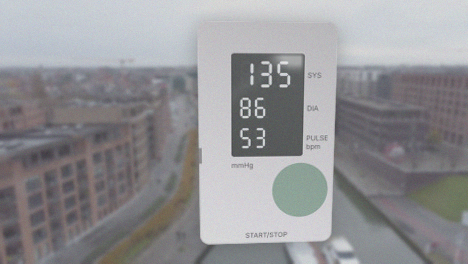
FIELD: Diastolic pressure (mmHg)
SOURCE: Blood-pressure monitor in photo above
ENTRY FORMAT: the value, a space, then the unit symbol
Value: 86 mmHg
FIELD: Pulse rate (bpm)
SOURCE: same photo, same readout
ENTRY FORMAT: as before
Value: 53 bpm
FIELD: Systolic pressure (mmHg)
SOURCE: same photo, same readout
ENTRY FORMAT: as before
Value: 135 mmHg
